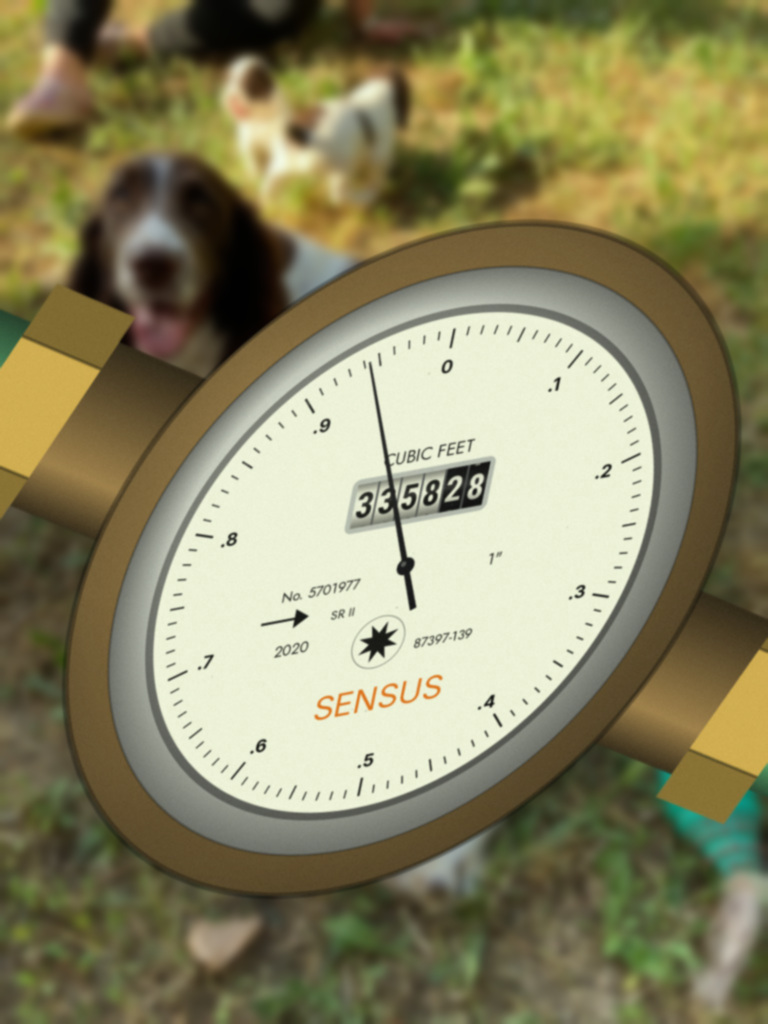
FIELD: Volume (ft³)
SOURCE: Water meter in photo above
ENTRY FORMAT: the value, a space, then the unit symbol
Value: 335827.94 ft³
